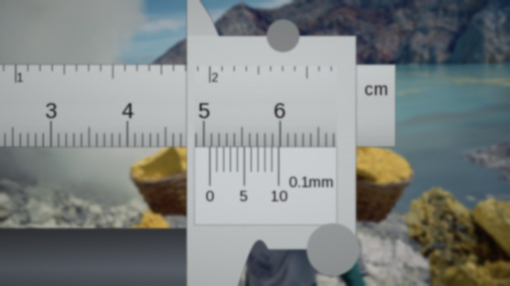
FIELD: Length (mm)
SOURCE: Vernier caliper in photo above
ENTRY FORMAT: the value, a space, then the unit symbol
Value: 50.8 mm
